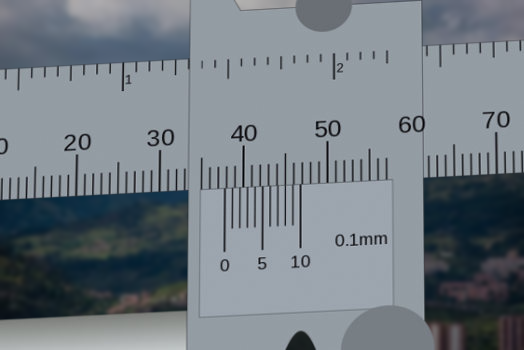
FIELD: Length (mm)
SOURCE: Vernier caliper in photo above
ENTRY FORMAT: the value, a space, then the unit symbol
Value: 37.8 mm
